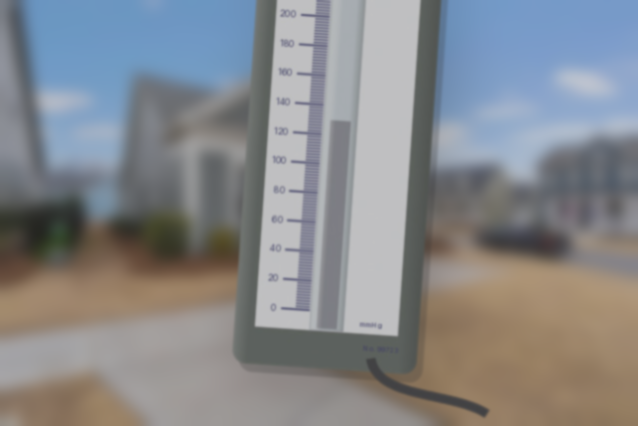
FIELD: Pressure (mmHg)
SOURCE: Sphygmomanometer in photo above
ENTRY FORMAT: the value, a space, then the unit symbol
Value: 130 mmHg
